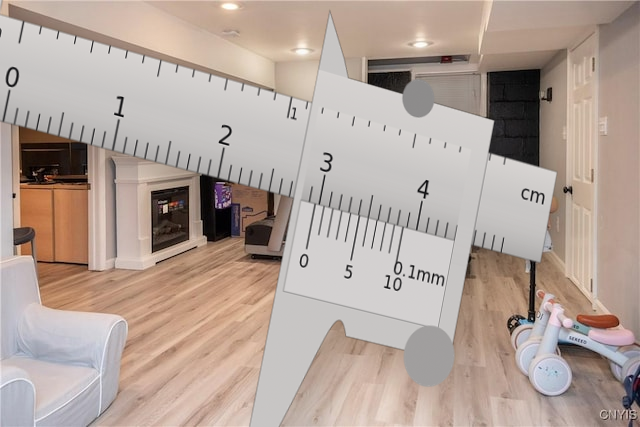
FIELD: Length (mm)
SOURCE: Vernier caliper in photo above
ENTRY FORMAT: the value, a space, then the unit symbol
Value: 29.6 mm
